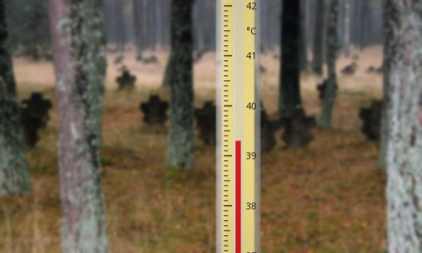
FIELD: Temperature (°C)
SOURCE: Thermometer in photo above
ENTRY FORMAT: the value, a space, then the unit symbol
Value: 39.3 °C
